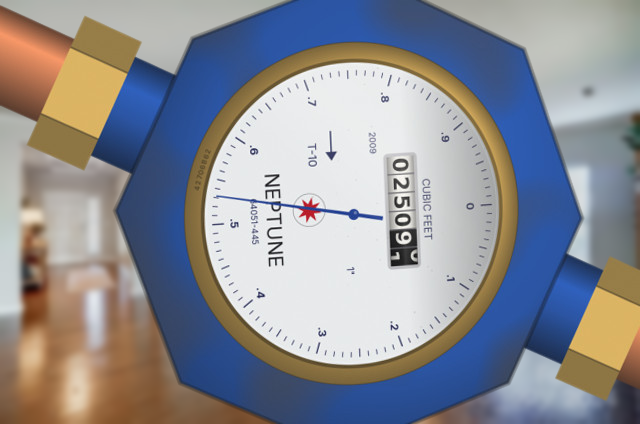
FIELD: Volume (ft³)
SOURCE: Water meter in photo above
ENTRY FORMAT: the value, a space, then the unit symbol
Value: 25090.53 ft³
